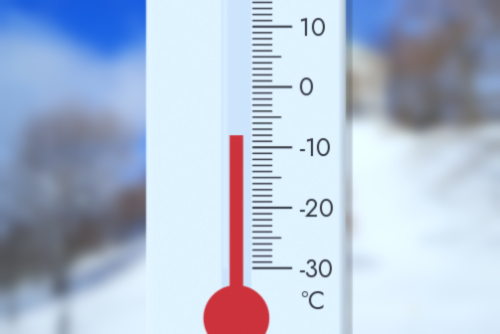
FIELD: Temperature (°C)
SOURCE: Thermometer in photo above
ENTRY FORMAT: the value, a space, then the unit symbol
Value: -8 °C
